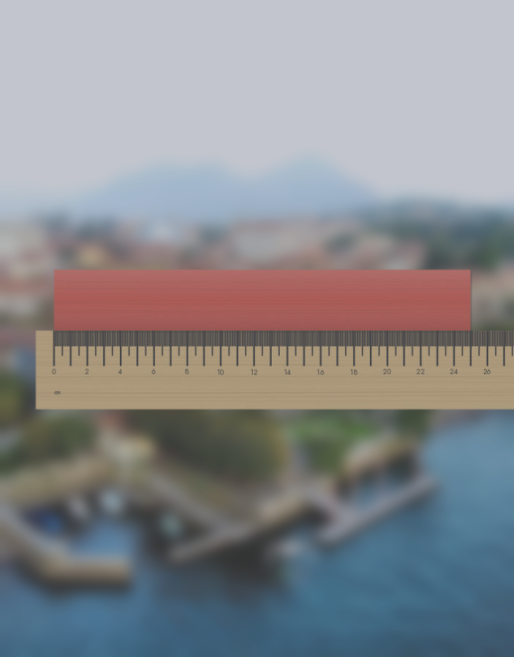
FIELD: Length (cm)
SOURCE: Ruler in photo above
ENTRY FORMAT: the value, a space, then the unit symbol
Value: 25 cm
